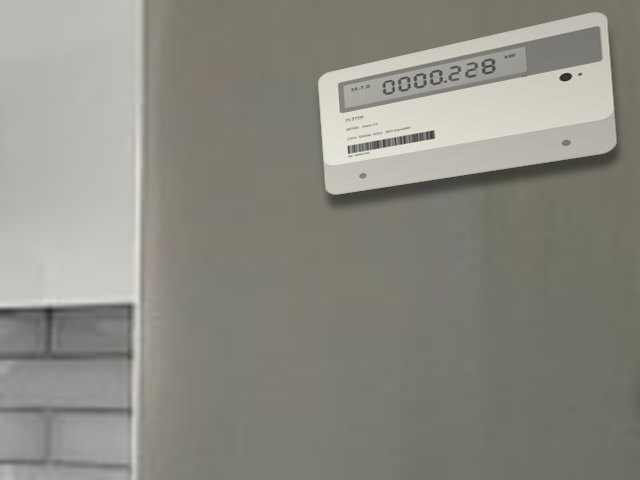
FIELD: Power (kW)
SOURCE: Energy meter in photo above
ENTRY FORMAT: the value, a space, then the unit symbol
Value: 0.228 kW
